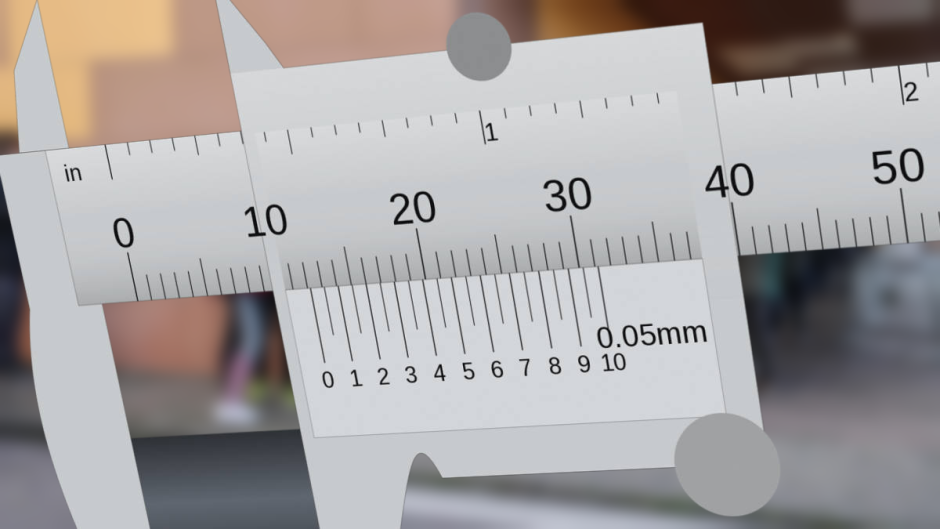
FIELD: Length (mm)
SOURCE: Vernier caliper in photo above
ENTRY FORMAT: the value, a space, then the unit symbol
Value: 12.2 mm
